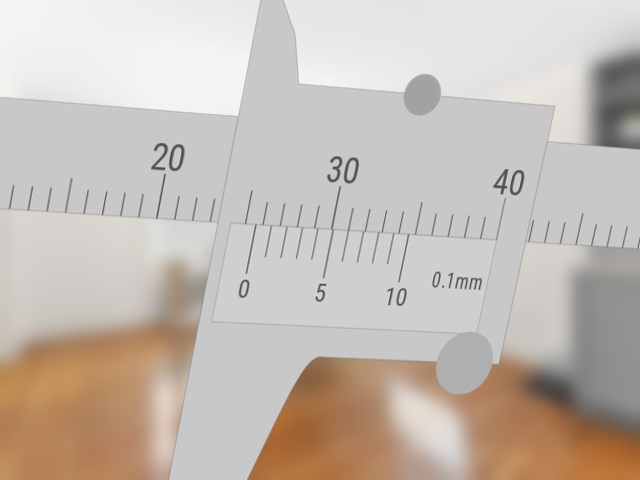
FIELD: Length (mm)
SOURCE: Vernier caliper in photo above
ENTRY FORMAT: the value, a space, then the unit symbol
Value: 25.6 mm
